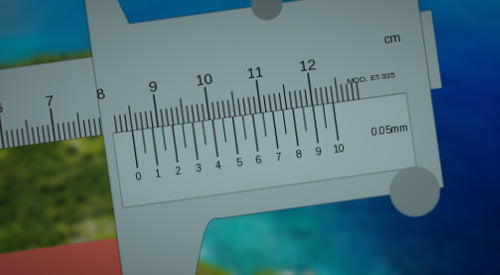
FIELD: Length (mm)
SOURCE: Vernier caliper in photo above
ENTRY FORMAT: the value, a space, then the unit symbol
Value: 85.0 mm
